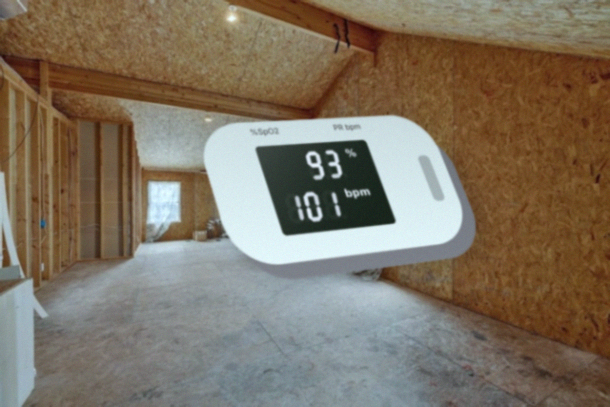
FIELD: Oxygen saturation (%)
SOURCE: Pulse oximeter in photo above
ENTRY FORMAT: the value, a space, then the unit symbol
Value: 93 %
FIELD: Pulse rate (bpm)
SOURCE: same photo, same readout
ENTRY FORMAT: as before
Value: 101 bpm
